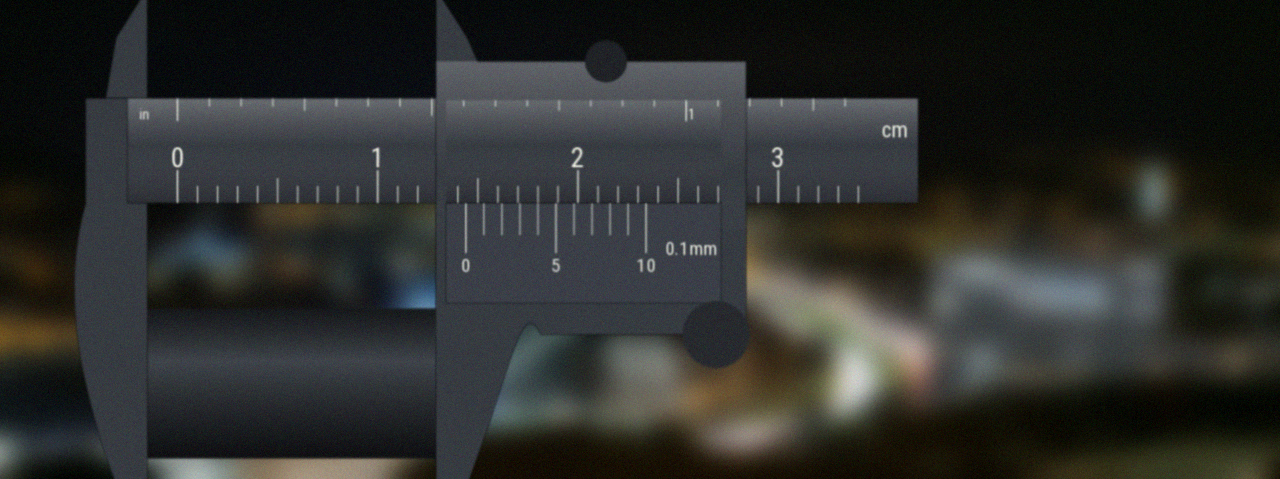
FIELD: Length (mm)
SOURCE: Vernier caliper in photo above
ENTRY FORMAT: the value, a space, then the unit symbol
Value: 14.4 mm
